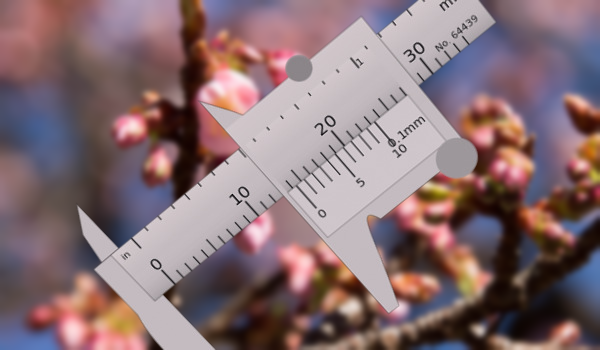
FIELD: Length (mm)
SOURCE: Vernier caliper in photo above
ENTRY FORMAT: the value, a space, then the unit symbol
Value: 14.4 mm
